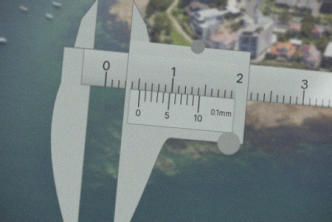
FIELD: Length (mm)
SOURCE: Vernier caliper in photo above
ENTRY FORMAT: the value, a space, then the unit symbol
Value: 5.2 mm
